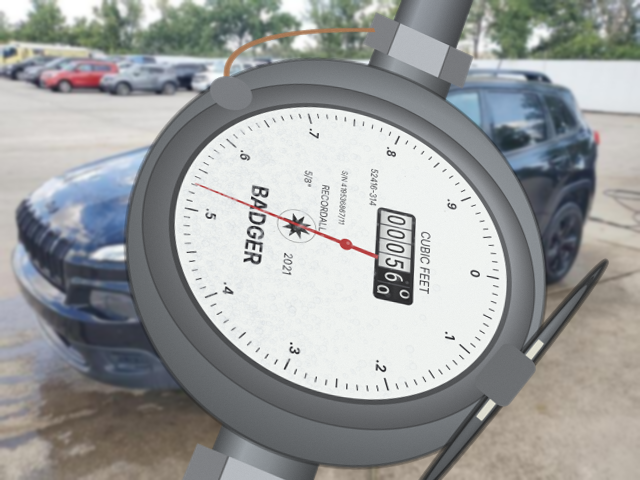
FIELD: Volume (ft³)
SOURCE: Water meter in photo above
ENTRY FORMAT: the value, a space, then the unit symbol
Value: 568.53 ft³
